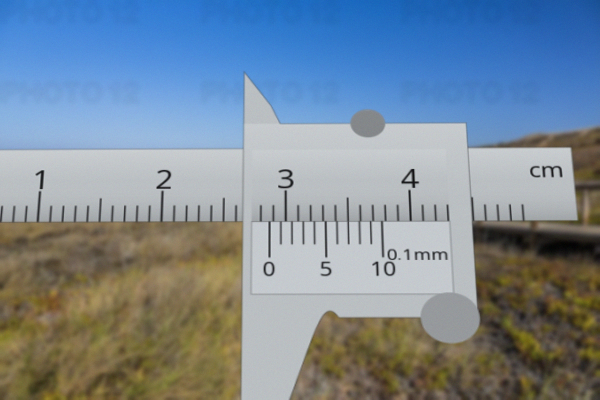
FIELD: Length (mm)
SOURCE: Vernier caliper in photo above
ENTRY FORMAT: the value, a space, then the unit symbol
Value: 28.7 mm
